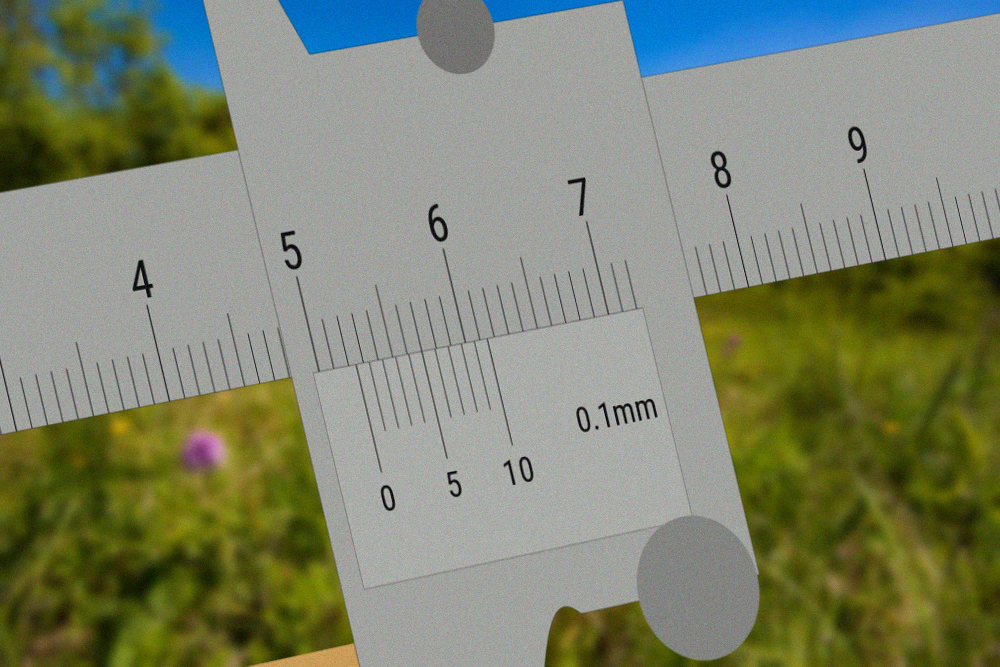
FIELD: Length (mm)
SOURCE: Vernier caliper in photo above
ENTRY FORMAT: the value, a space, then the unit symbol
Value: 52.5 mm
